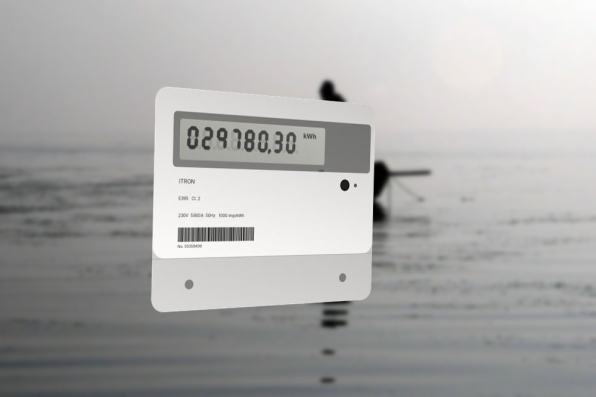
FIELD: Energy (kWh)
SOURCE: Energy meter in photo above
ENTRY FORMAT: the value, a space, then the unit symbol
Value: 29780.30 kWh
